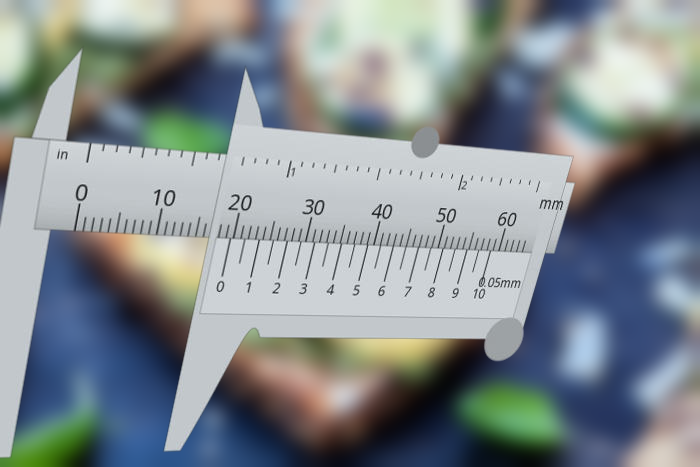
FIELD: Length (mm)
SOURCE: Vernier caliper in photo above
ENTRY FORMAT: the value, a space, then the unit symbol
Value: 19.6 mm
